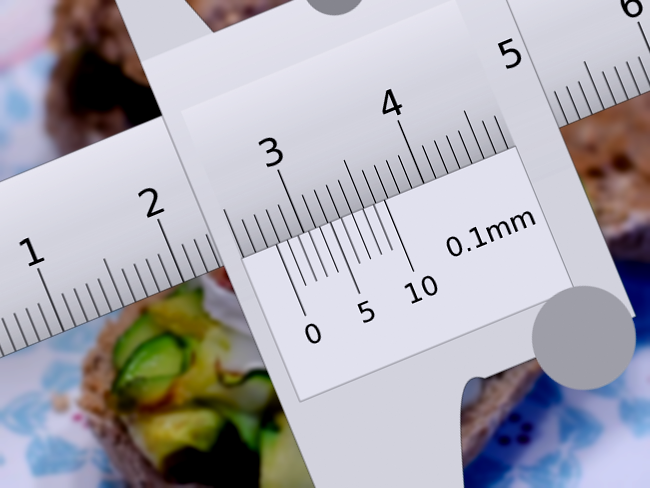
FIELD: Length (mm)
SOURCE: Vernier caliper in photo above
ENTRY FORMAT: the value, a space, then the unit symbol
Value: 27.7 mm
